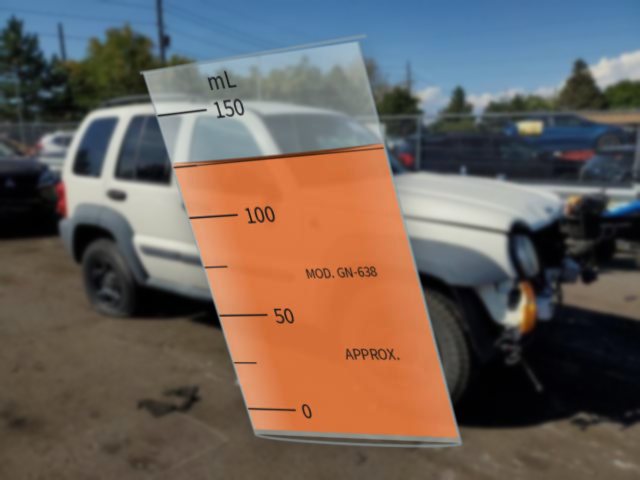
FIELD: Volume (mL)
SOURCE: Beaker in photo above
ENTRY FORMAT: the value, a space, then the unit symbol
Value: 125 mL
